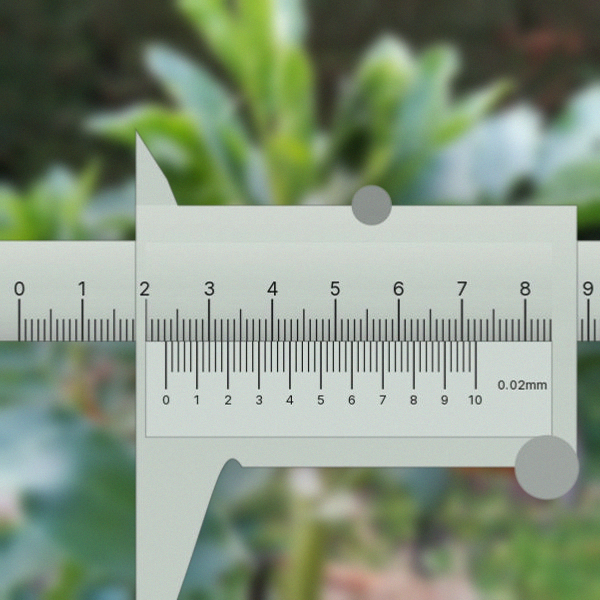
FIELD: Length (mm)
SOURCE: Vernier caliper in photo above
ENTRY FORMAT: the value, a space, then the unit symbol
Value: 23.2 mm
